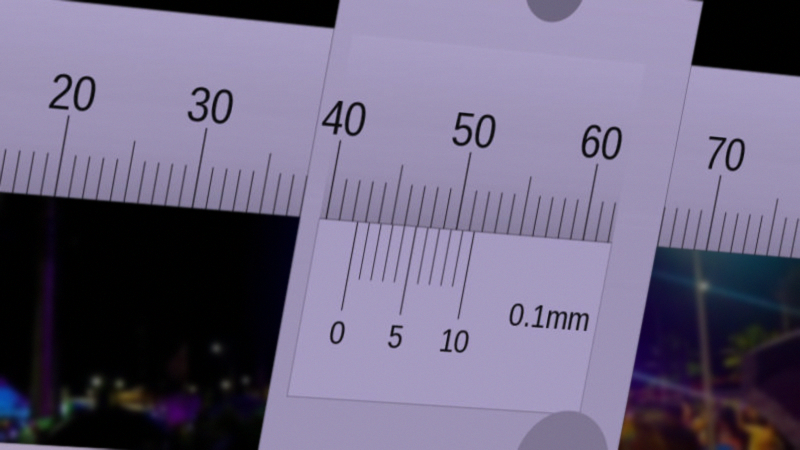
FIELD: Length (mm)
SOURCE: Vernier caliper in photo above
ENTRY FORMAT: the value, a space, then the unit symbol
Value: 42.4 mm
